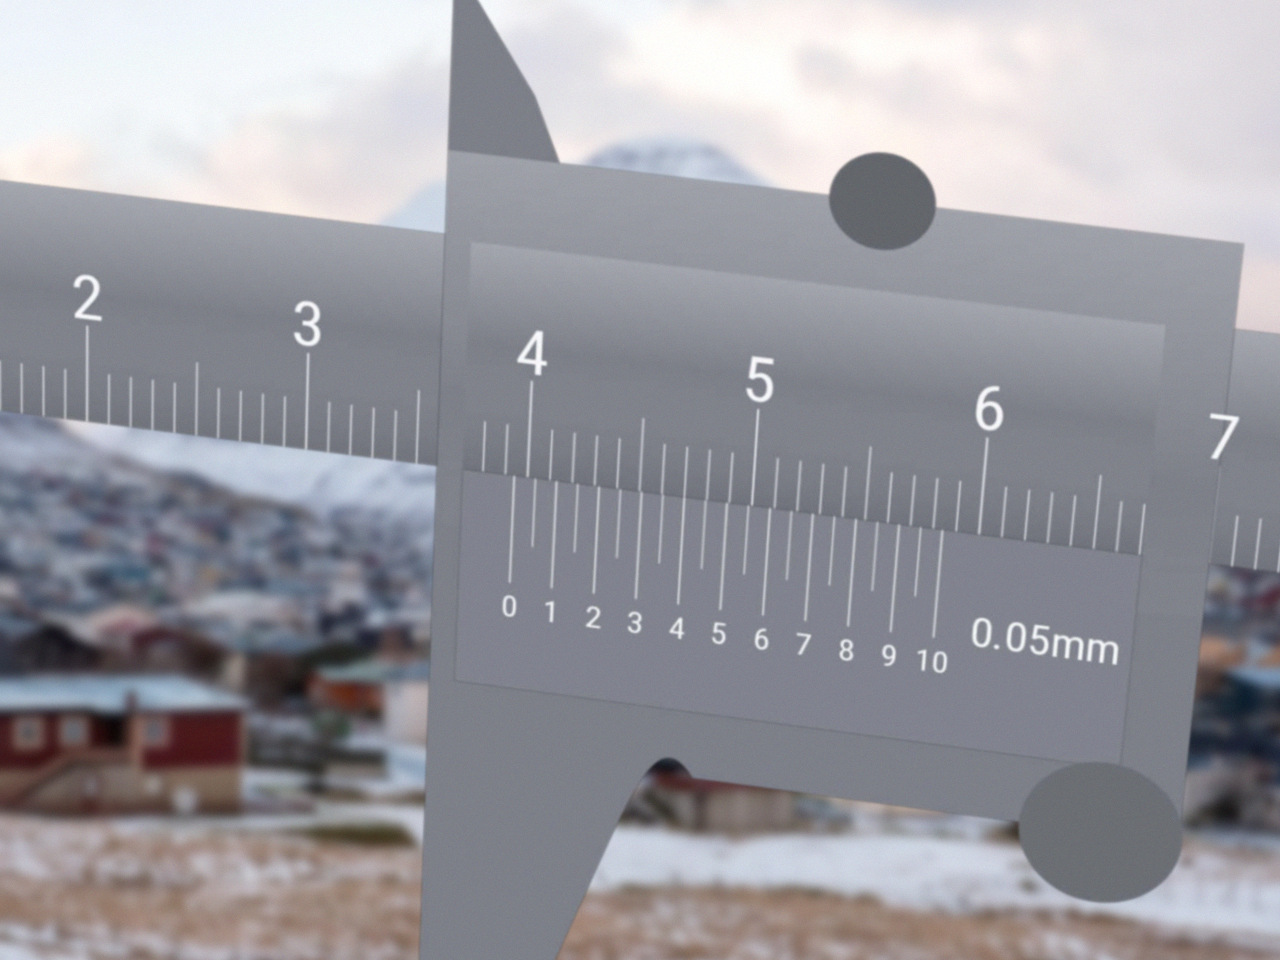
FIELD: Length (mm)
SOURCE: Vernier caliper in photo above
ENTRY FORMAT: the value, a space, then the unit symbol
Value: 39.4 mm
